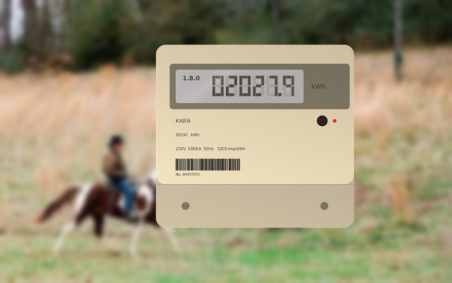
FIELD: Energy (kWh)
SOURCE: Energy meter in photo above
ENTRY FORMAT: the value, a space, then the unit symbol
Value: 2027.9 kWh
